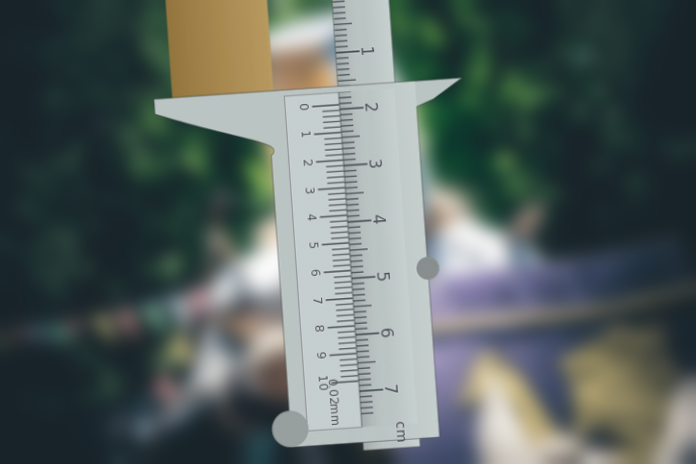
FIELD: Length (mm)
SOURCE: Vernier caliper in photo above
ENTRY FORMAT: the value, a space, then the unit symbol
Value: 19.2 mm
